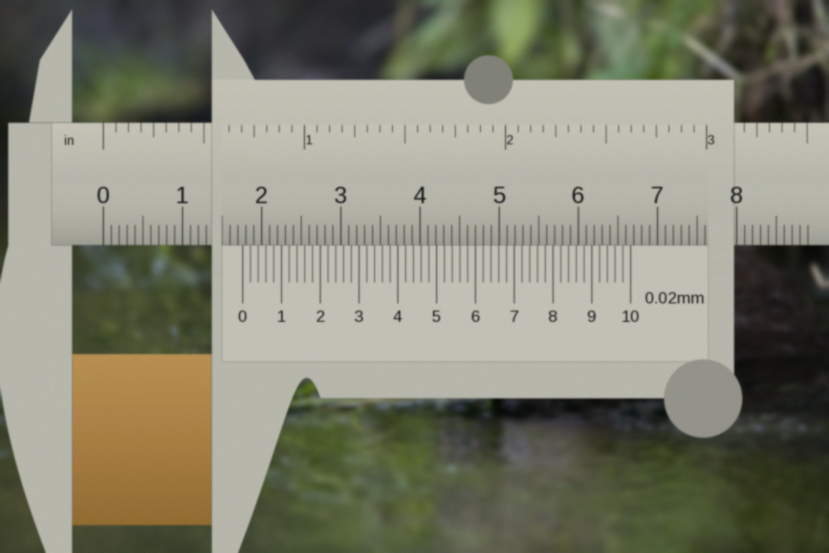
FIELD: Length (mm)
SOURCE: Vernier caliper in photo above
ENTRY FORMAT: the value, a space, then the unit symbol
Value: 17.6 mm
